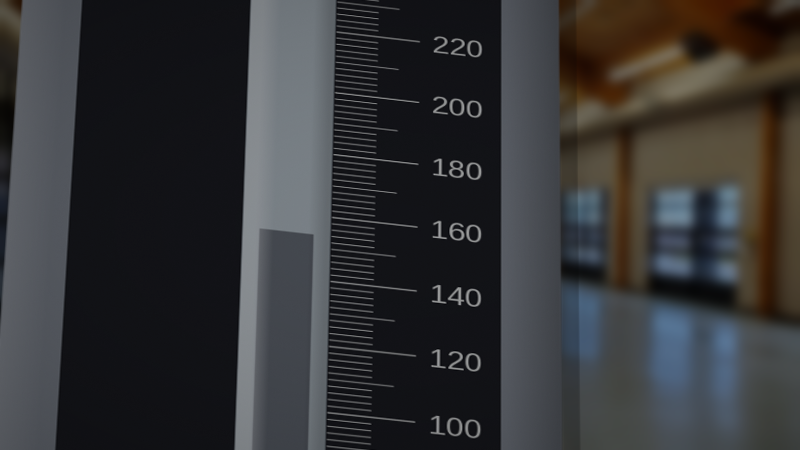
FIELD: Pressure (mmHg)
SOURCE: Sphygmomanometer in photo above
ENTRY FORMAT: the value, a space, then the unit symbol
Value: 154 mmHg
